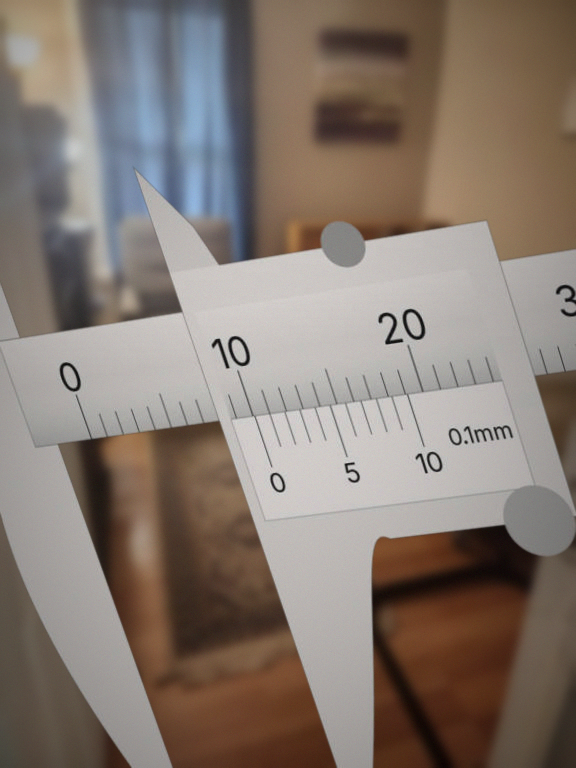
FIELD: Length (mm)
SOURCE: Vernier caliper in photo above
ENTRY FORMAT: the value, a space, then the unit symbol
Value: 10.1 mm
